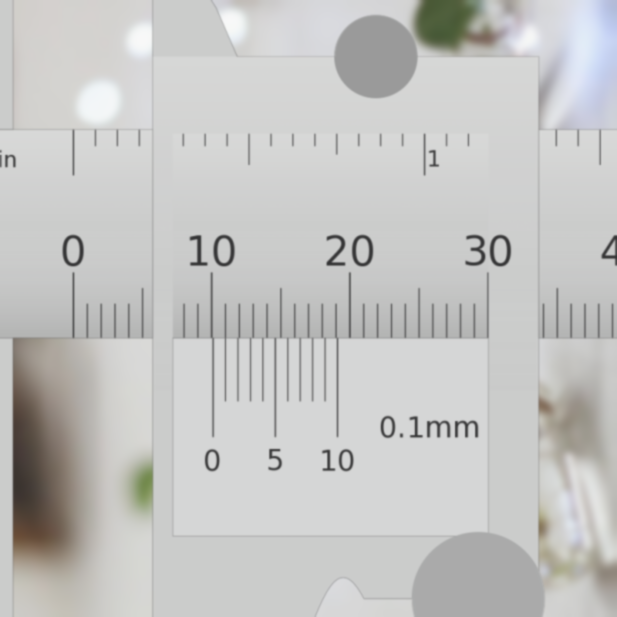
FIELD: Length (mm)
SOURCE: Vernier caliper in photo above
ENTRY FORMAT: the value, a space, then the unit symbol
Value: 10.1 mm
